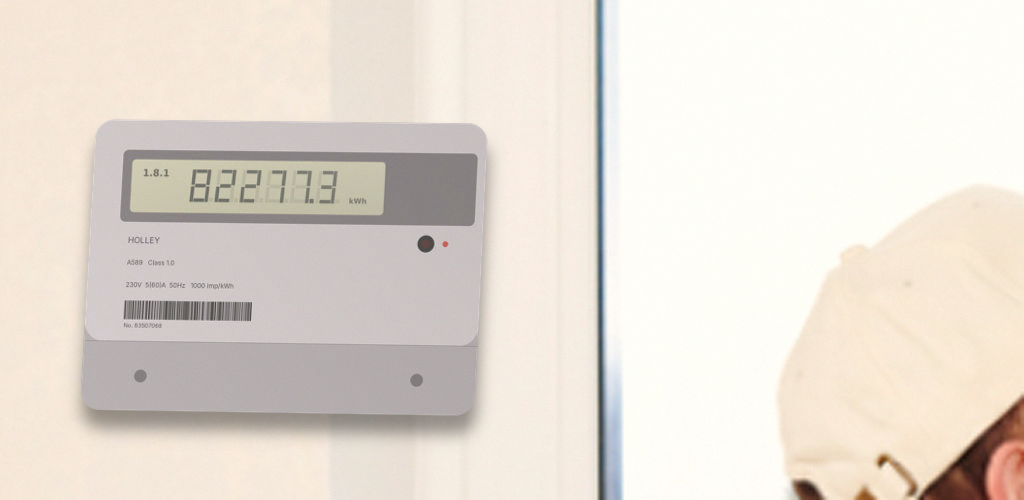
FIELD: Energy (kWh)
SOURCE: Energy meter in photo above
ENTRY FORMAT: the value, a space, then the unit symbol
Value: 82277.3 kWh
